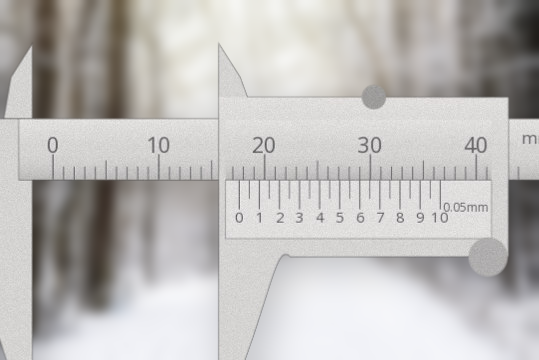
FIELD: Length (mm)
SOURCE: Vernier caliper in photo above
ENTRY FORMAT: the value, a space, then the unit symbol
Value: 17.6 mm
